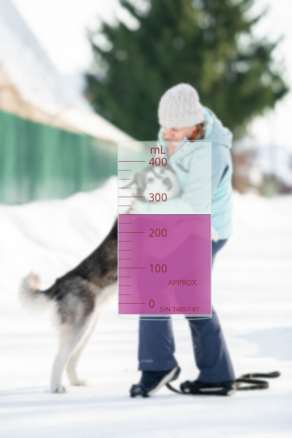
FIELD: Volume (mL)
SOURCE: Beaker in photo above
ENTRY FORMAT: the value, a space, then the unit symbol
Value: 250 mL
